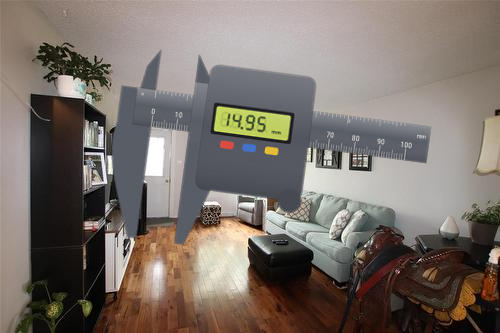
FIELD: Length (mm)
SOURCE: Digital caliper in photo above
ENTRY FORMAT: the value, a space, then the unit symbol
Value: 14.95 mm
